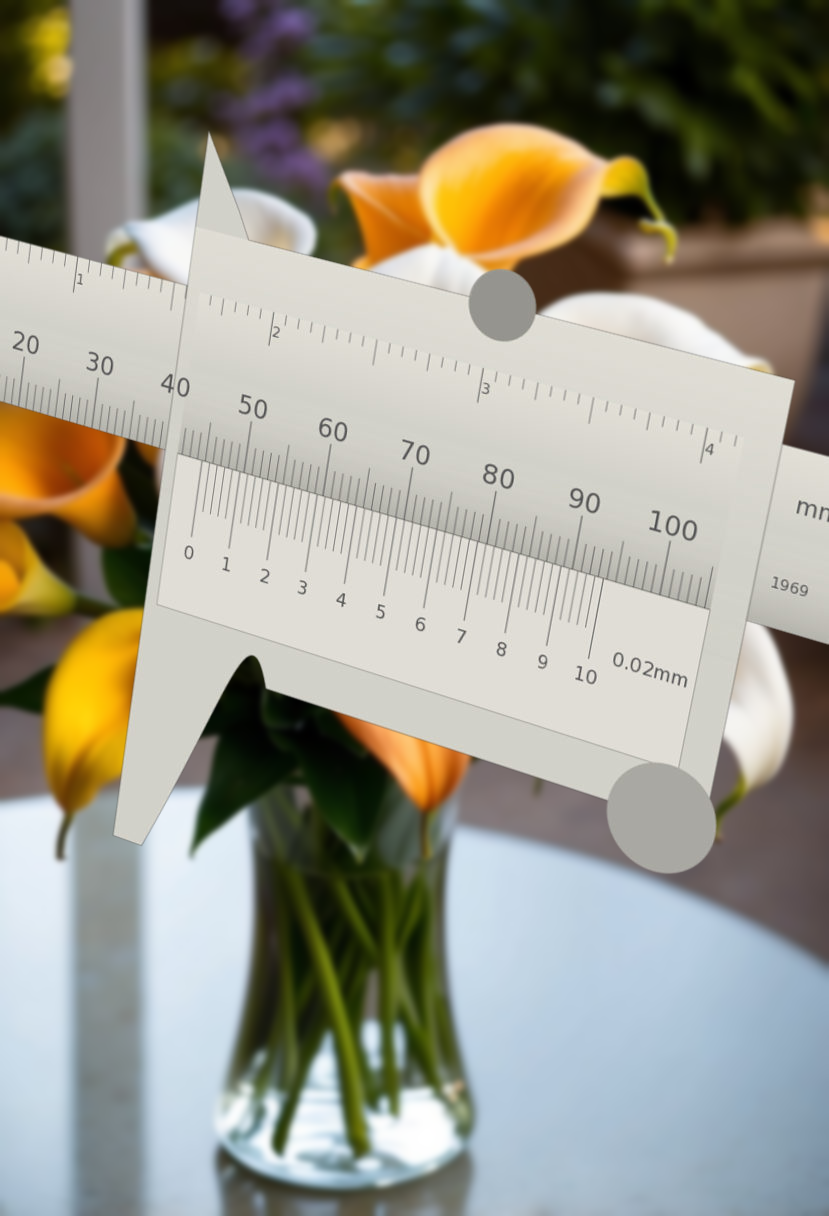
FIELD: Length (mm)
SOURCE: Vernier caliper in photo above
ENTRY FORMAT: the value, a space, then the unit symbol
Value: 44.6 mm
